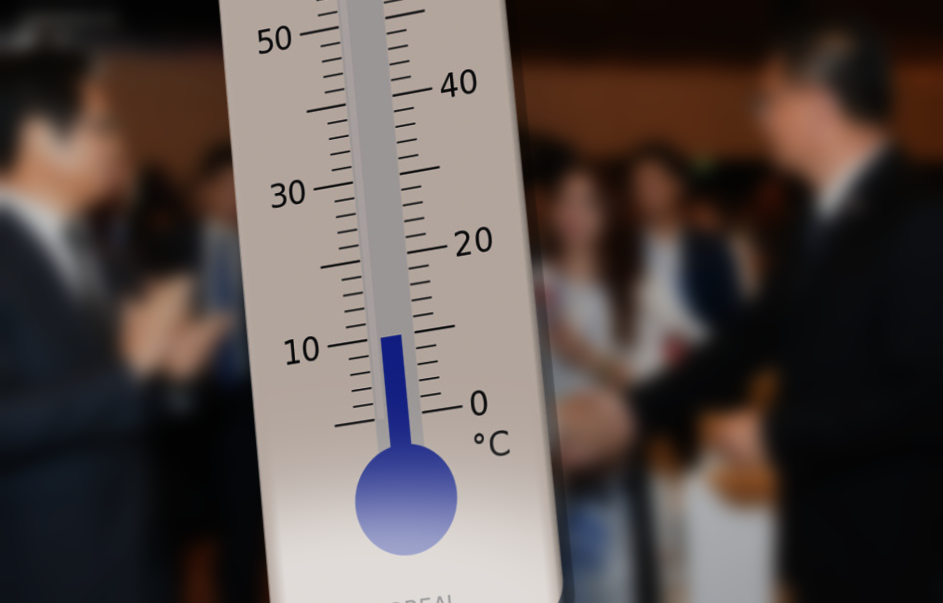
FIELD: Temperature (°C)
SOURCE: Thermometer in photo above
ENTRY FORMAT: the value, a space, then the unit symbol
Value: 10 °C
